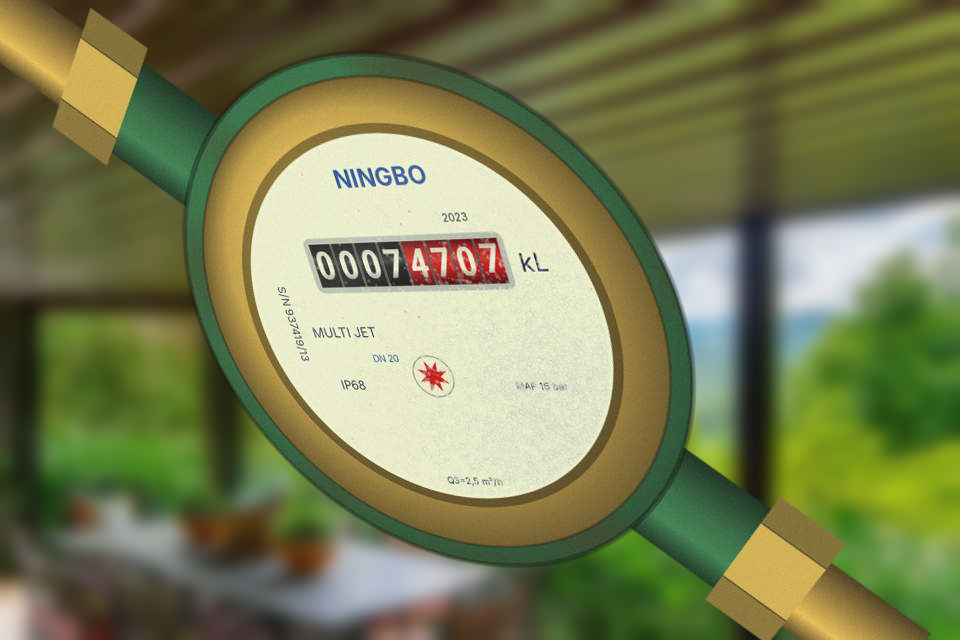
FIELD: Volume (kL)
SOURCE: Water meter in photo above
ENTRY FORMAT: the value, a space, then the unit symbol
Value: 7.4707 kL
